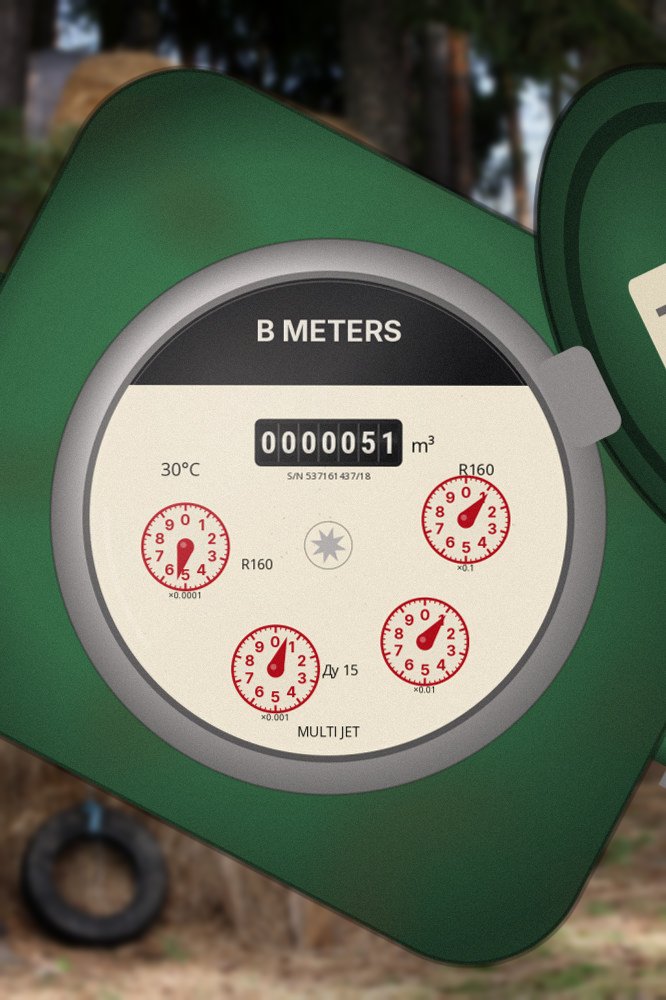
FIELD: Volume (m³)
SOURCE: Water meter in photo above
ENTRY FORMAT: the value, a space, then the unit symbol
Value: 51.1105 m³
